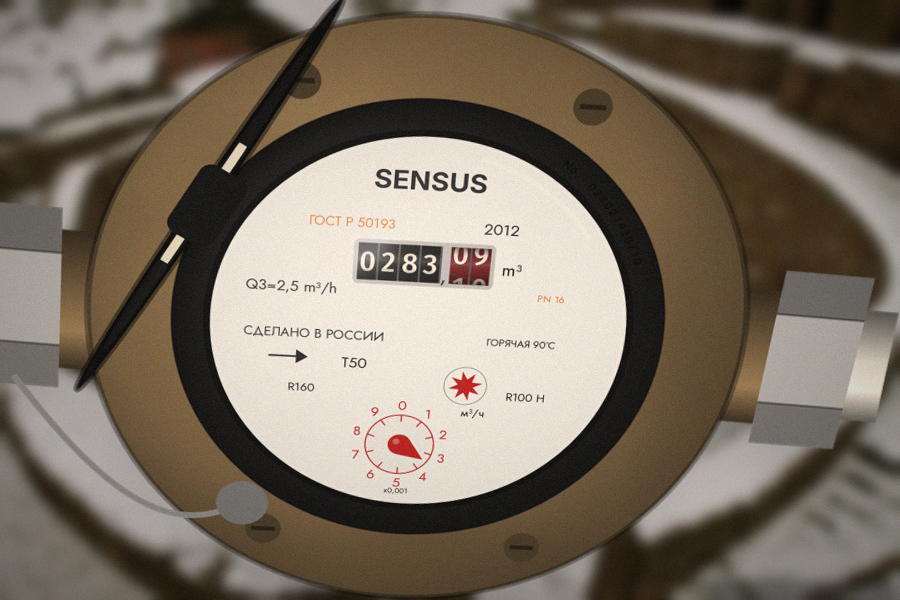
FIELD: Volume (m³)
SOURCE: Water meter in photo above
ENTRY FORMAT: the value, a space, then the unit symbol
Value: 283.093 m³
